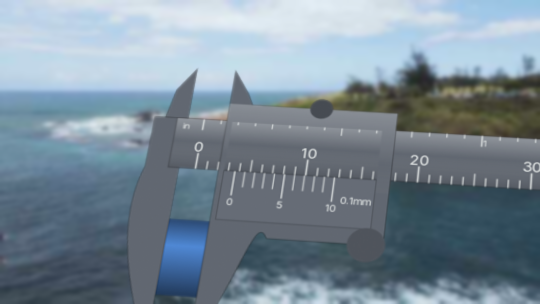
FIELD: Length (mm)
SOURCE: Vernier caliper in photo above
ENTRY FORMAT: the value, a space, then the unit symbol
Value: 3.6 mm
